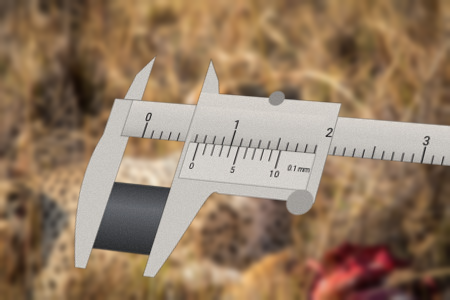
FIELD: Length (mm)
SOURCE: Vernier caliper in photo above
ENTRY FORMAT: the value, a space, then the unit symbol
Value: 6.4 mm
